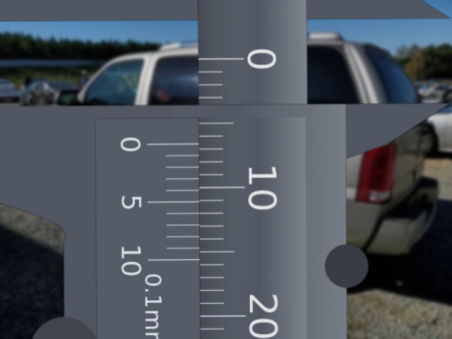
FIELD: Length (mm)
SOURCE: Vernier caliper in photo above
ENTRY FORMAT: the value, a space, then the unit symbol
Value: 6.6 mm
